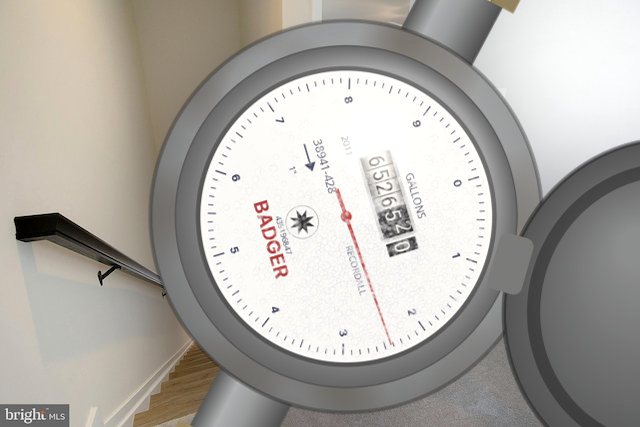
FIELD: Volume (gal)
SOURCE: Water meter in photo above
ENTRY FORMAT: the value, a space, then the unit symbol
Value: 6526522.4 gal
